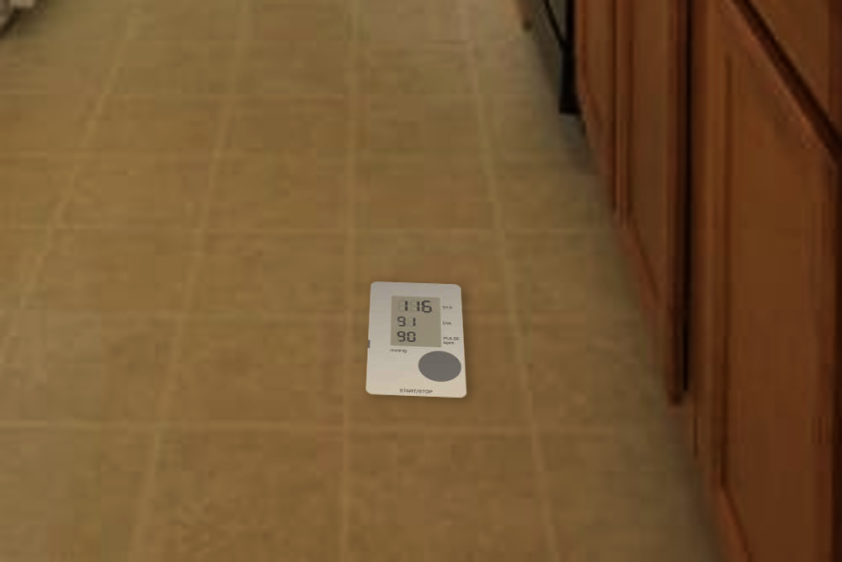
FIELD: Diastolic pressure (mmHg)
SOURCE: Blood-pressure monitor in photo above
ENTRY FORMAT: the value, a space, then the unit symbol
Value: 91 mmHg
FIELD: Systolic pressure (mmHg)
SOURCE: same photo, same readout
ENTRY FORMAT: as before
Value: 116 mmHg
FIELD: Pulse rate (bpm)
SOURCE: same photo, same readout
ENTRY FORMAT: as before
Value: 90 bpm
